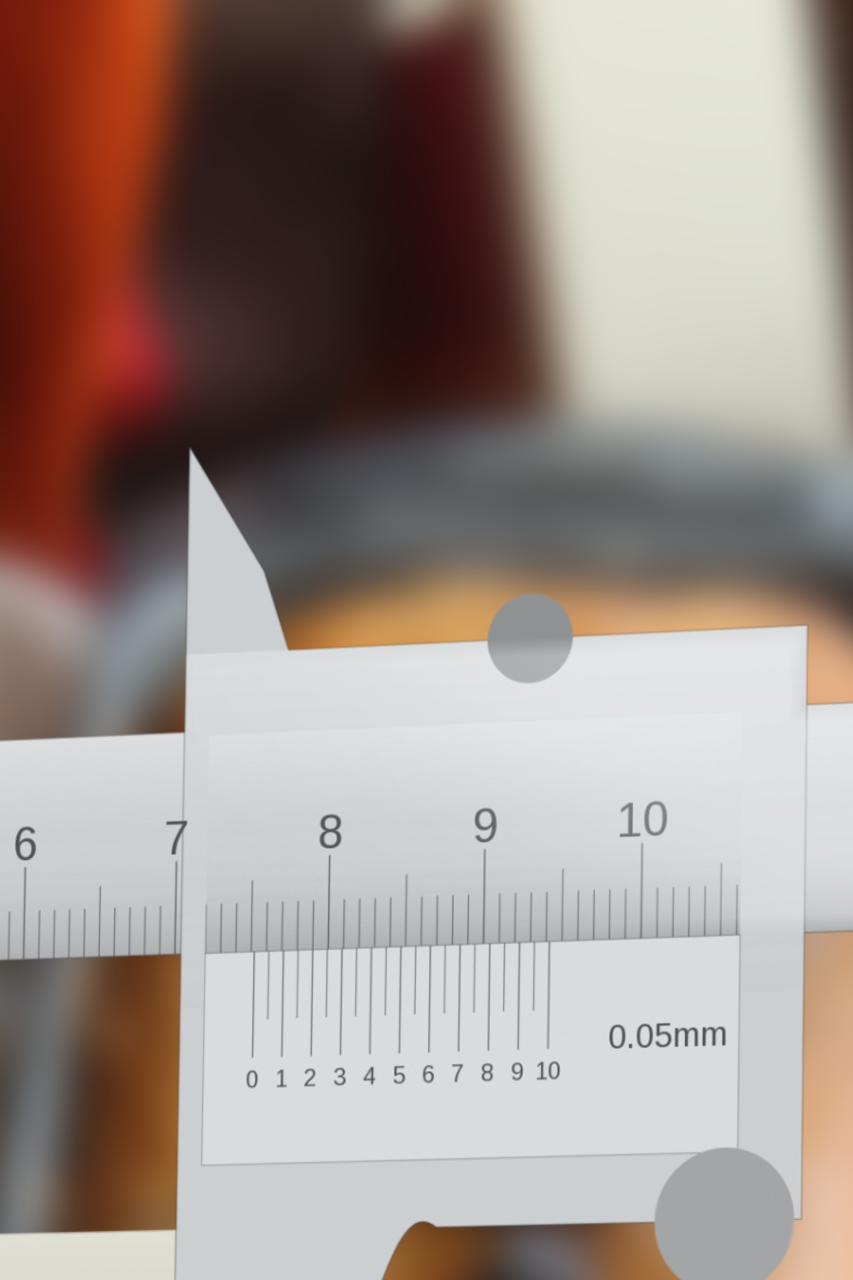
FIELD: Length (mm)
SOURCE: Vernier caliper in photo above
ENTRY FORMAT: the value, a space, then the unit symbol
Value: 75.2 mm
